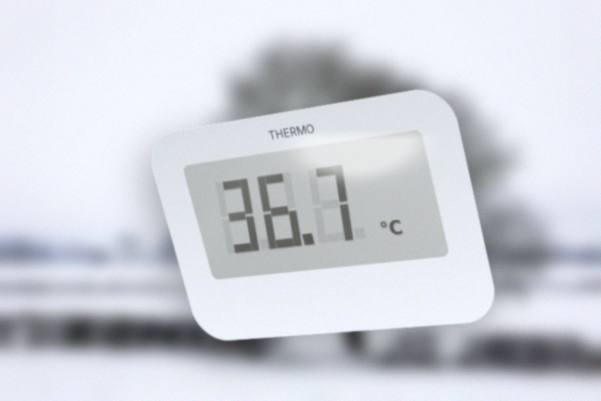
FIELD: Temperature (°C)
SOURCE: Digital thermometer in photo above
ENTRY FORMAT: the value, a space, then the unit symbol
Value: 36.7 °C
